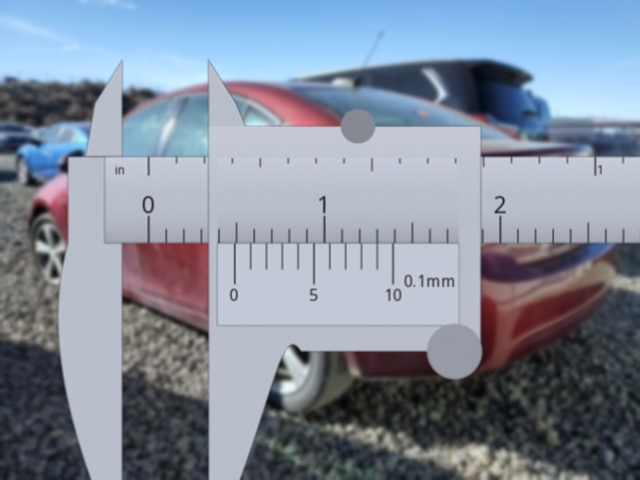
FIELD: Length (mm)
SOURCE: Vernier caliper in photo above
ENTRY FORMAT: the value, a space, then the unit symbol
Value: 4.9 mm
